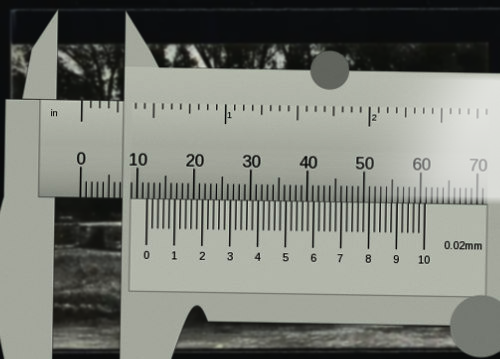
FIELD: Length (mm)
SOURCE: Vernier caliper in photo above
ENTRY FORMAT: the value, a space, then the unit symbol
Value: 11.8 mm
